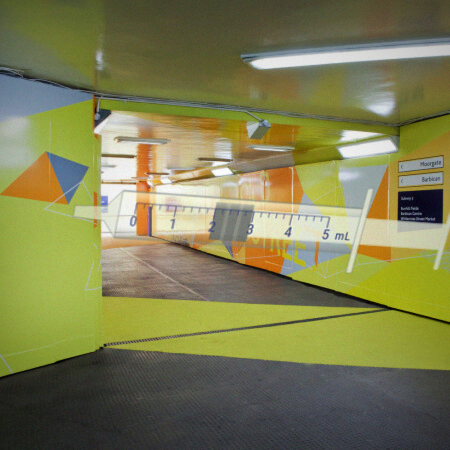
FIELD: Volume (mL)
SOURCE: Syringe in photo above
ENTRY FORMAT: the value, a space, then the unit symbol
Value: 2 mL
